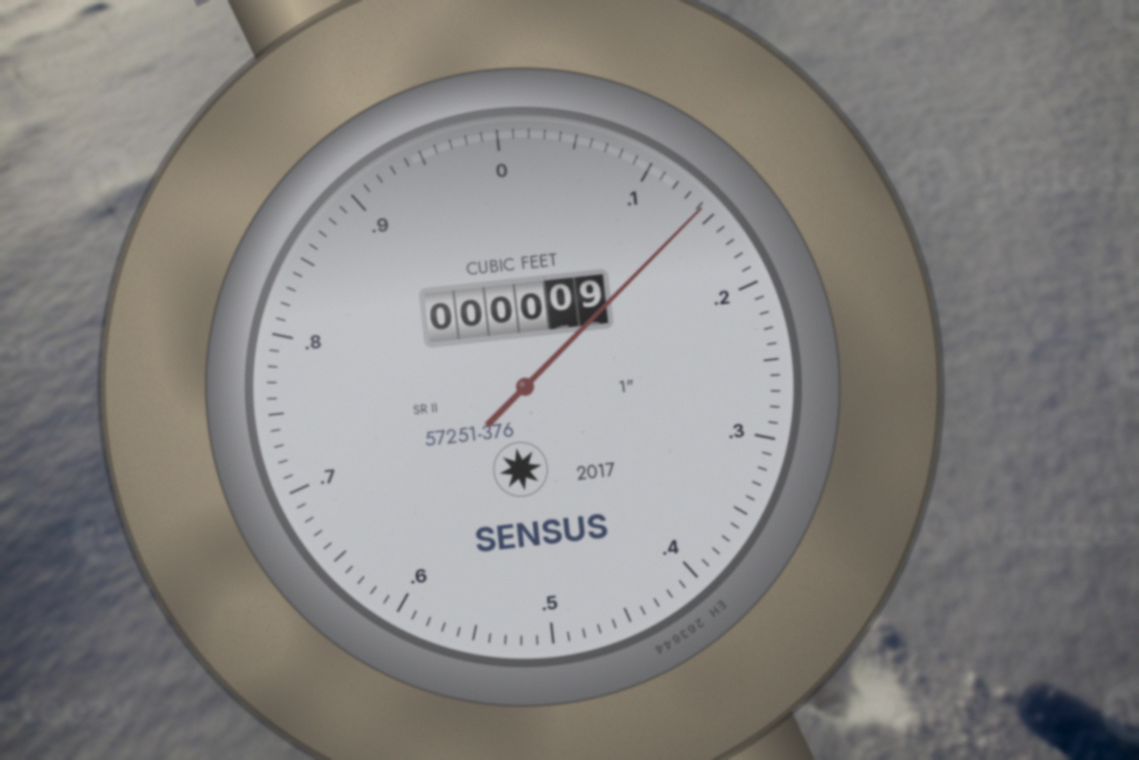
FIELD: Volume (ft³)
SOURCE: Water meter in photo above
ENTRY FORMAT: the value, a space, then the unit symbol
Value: 9.14 ft³
